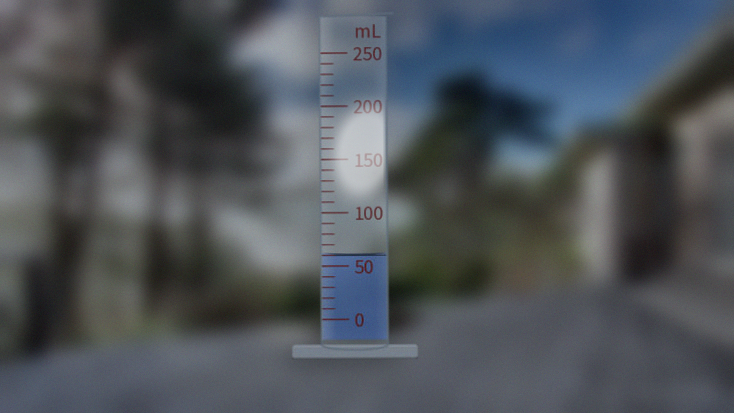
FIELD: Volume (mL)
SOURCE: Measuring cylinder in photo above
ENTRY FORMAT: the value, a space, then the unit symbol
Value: 60 mL
